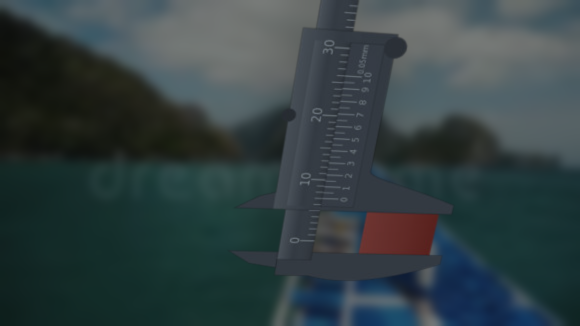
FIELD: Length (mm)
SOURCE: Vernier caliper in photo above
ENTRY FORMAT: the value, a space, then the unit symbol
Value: 7.0 mm
